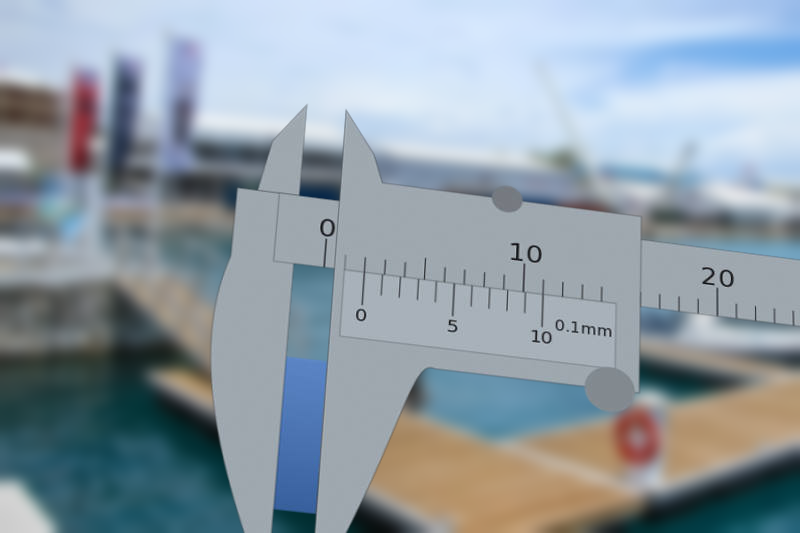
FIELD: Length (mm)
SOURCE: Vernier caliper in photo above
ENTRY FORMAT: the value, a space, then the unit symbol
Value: 2.0 mm
